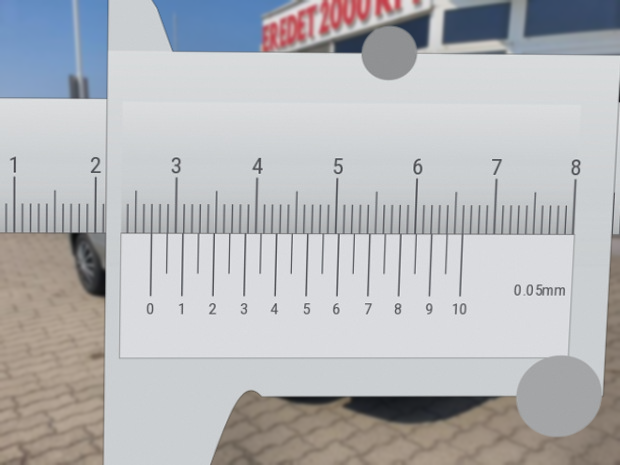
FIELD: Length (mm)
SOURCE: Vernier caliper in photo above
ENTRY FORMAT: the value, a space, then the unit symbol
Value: 27.0 mm
